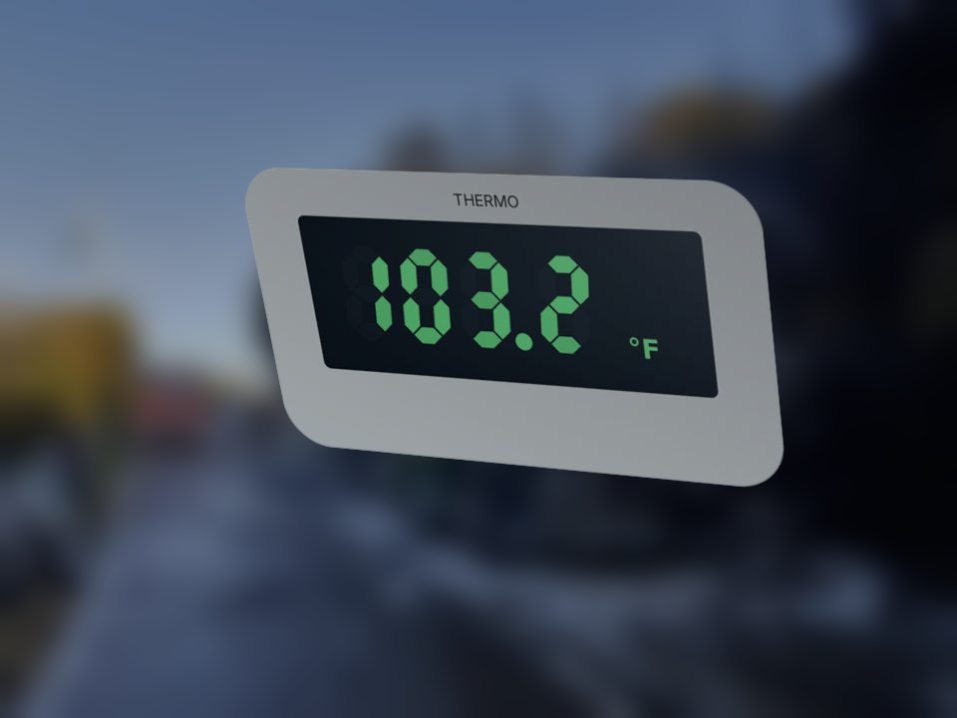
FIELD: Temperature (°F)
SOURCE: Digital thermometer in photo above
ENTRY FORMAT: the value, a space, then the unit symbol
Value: 103.2 °F
